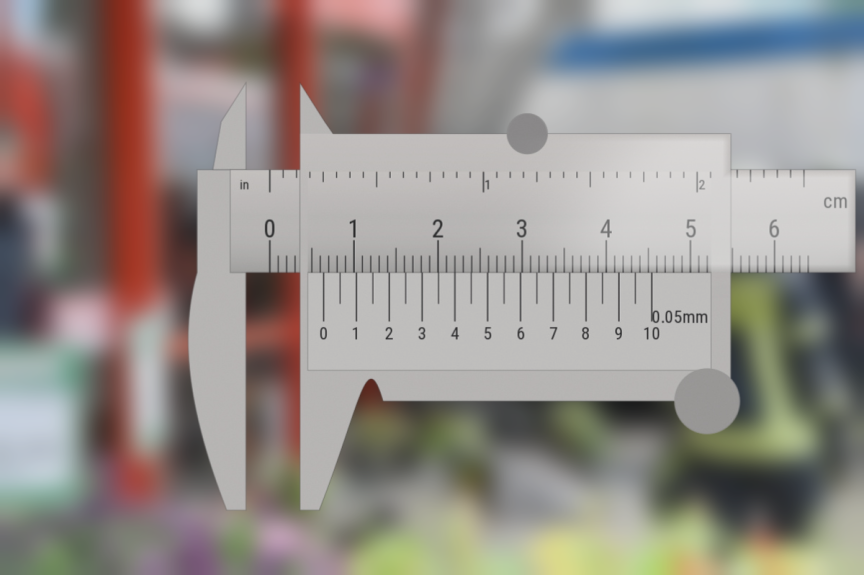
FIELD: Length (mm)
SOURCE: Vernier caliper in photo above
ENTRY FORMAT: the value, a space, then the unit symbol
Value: 6.4 mm
